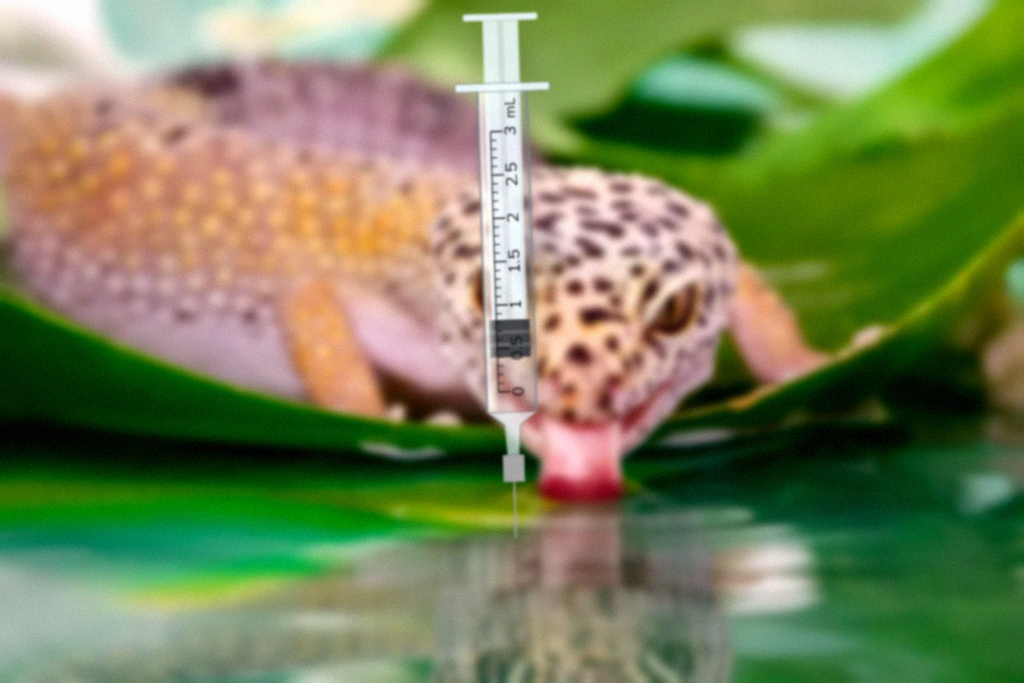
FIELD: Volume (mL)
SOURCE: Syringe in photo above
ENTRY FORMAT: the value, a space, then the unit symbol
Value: 0.4 mL
